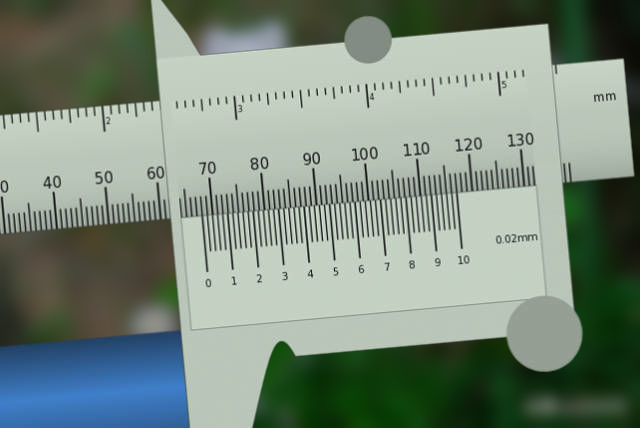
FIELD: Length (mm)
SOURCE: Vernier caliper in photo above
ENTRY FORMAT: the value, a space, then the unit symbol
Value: 68.0 mm
